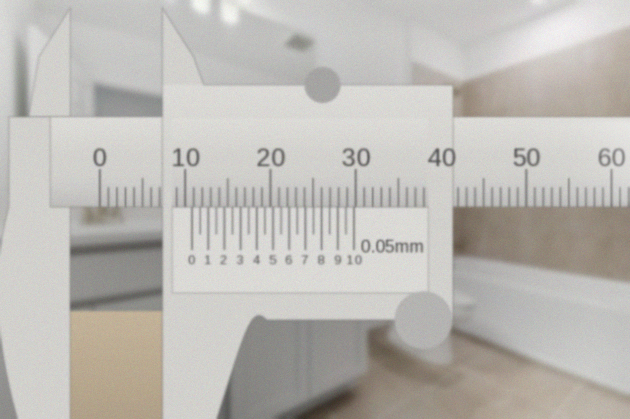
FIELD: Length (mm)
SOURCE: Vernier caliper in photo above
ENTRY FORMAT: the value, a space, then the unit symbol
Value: 10.8 mm
